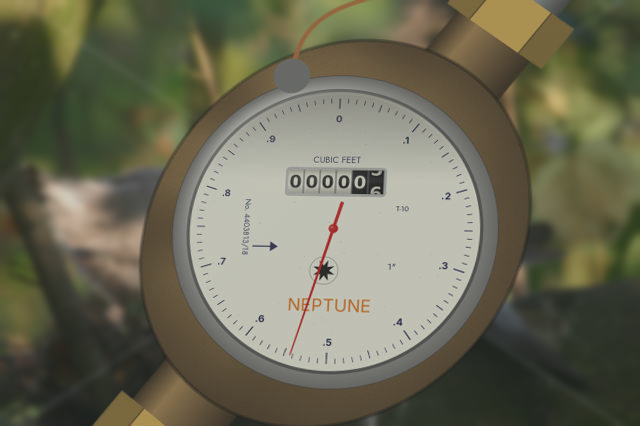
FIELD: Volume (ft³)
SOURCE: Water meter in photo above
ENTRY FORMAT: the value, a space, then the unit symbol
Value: 5.54 ft³
